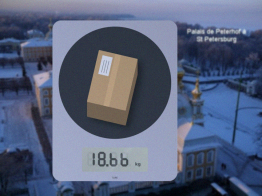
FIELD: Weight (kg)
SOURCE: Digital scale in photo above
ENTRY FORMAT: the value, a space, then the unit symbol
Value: 18.66 kg
